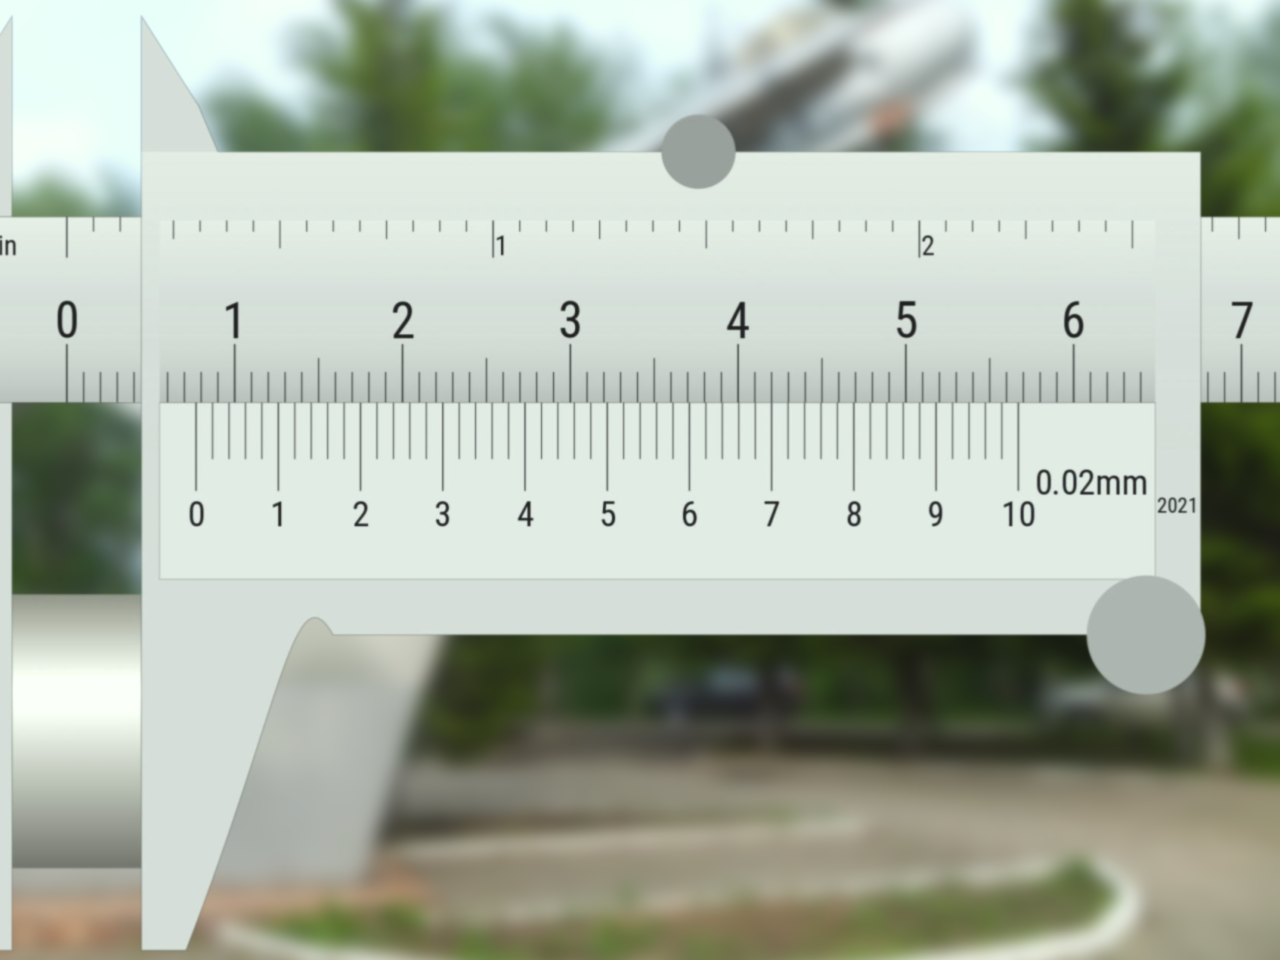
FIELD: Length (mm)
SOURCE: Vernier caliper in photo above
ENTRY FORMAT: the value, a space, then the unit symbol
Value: 7.7 mm
